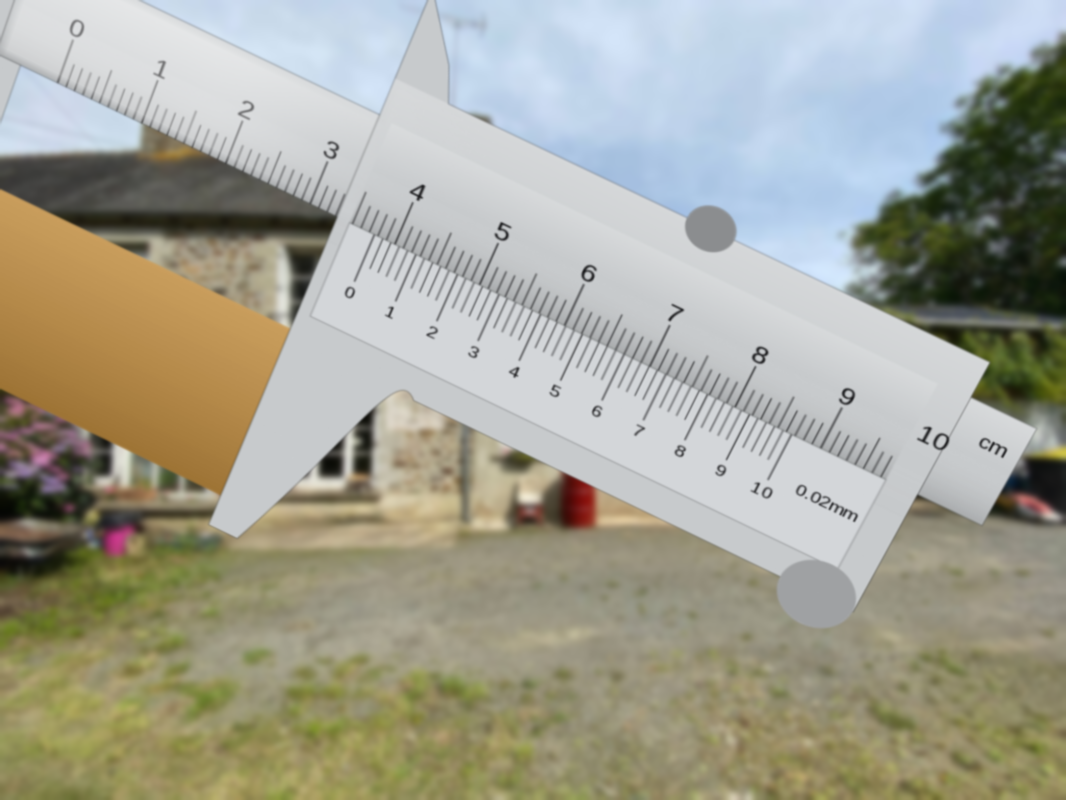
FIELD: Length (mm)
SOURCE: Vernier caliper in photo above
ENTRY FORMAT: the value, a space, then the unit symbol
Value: 37.6 mm
